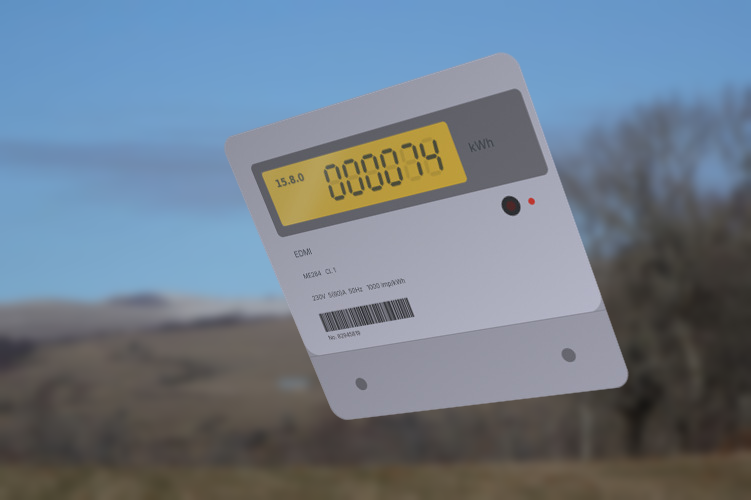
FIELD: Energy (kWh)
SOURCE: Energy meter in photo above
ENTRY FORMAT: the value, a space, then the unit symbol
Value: 74 kWh
